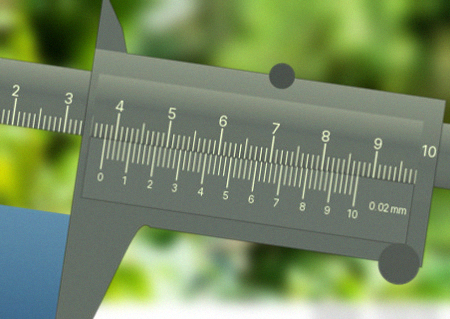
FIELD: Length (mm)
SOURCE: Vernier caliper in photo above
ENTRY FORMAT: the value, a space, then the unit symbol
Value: 38.0 mm
